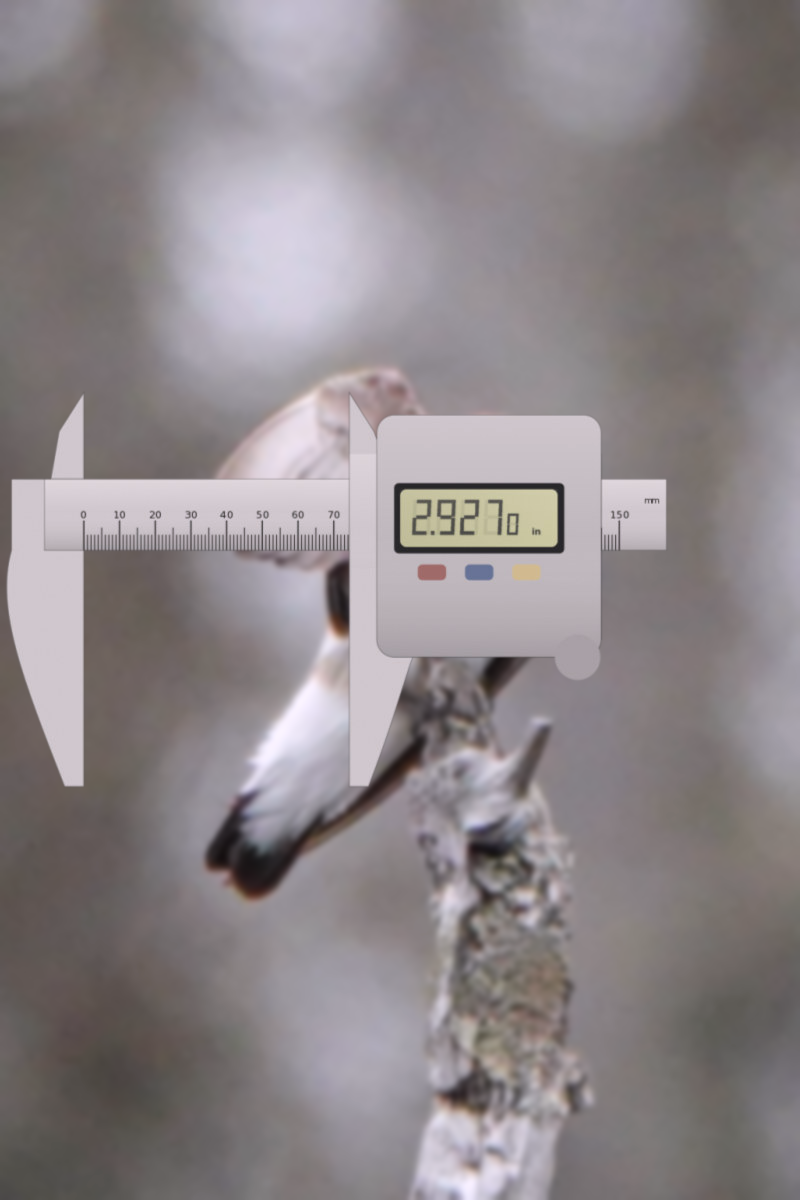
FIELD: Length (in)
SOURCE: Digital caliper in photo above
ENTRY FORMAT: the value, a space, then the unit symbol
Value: 2.9270 in
